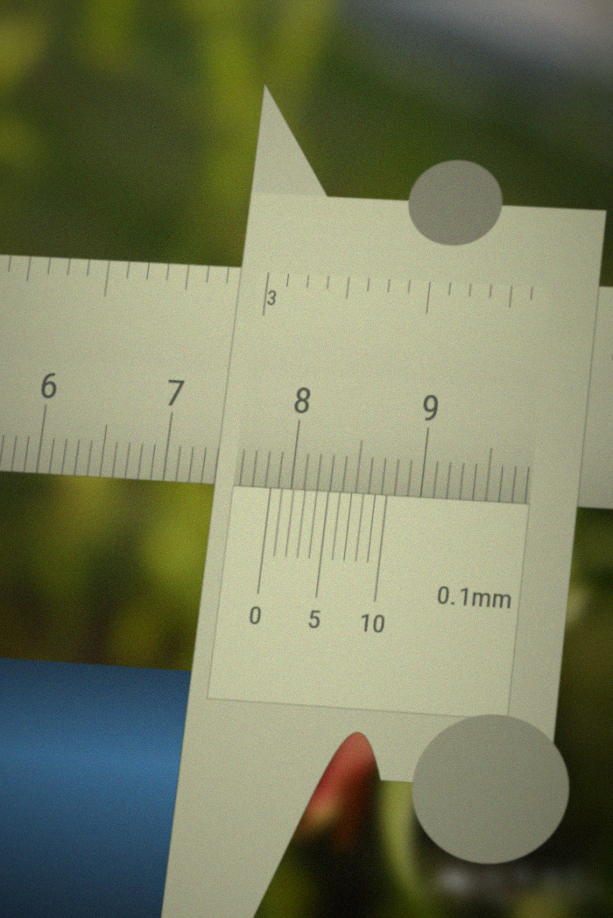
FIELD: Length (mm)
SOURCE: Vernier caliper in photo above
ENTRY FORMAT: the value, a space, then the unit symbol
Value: 78.4 mm
